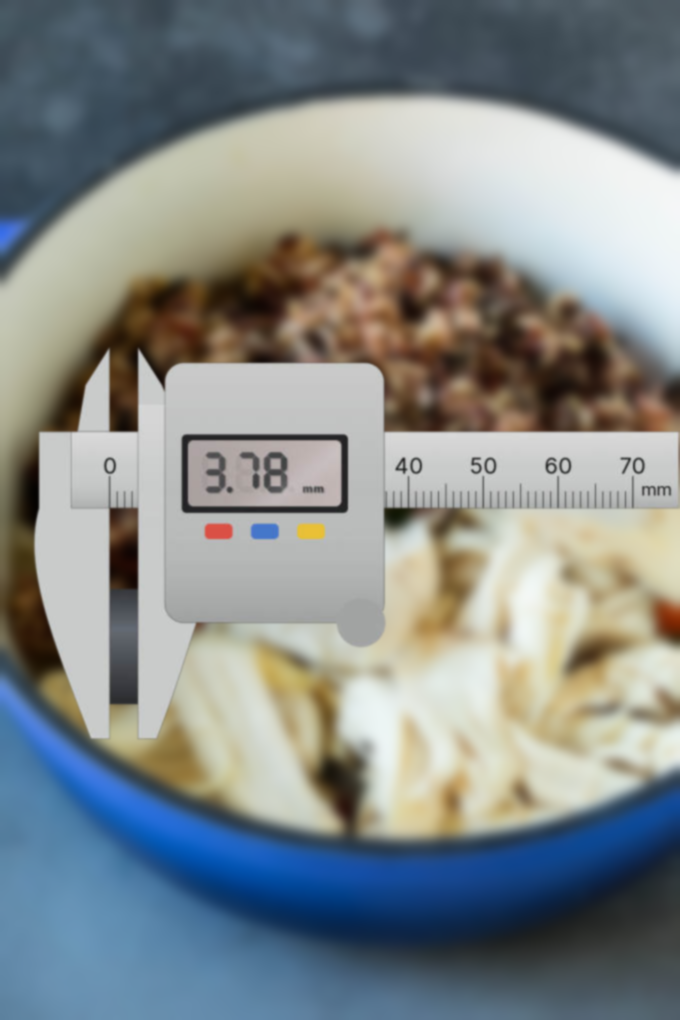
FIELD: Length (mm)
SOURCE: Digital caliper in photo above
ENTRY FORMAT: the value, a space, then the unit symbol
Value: 3.78 mm
